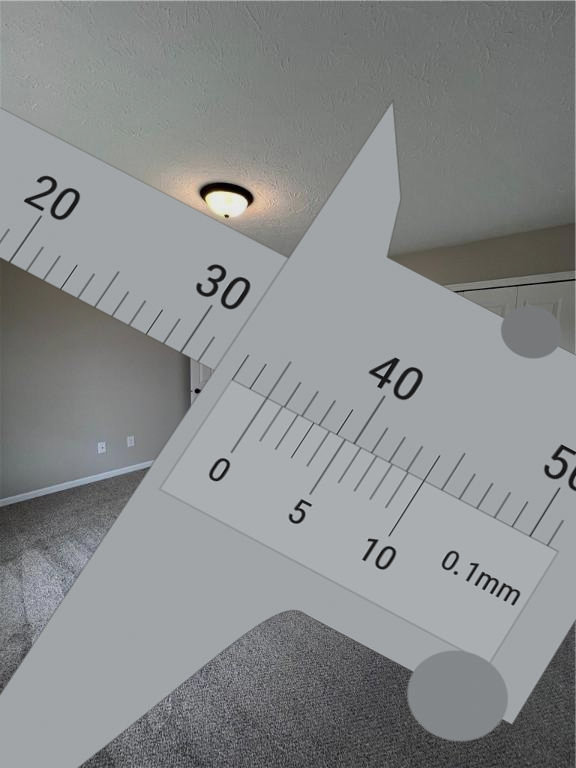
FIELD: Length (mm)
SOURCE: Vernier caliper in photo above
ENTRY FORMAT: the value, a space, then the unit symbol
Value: 35.0 mm
